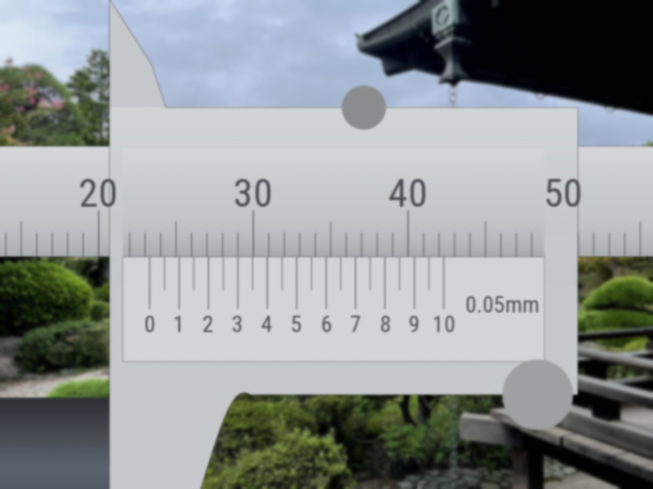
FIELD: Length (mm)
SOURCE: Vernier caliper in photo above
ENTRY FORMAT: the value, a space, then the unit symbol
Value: 23.3 mm
